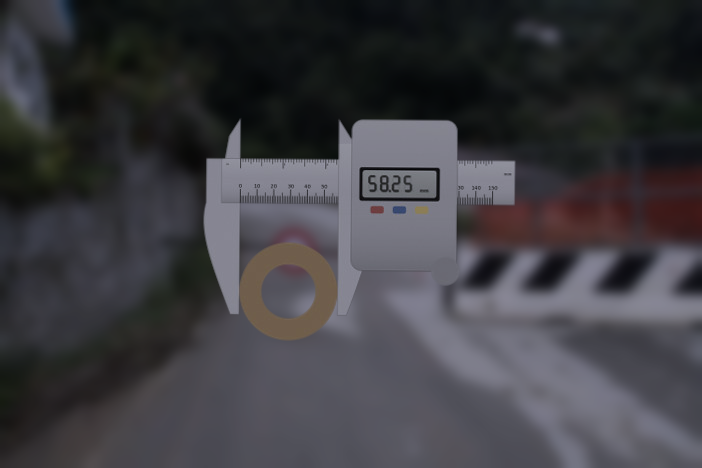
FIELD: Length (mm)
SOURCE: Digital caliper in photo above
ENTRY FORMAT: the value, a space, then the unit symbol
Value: 58.25 mm
